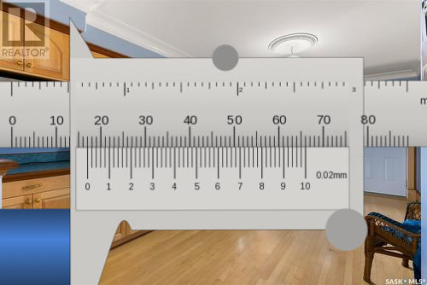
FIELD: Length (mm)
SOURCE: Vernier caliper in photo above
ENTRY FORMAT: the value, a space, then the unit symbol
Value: 17.0 mm
